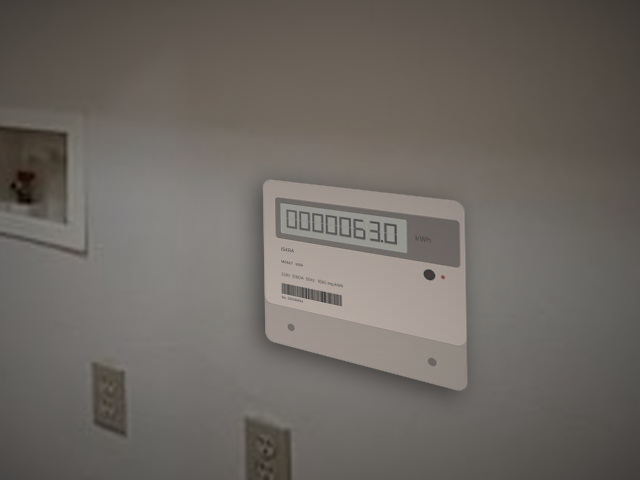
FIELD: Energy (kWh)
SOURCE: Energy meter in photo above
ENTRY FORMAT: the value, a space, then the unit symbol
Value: 63.0 kWh
